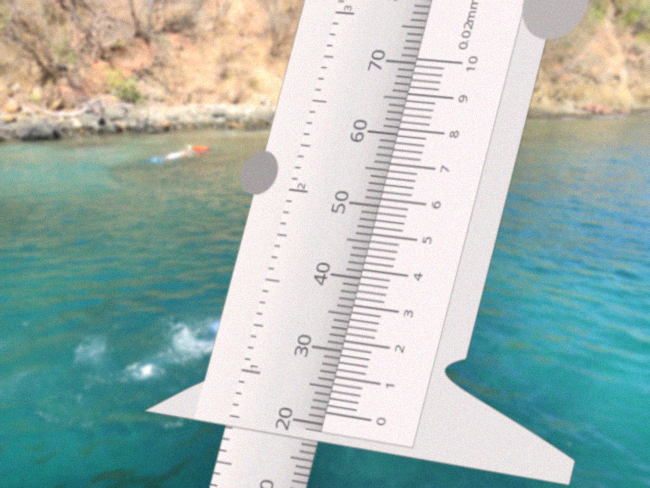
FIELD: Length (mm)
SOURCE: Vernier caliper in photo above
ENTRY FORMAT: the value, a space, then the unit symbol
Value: 21.6 mm
